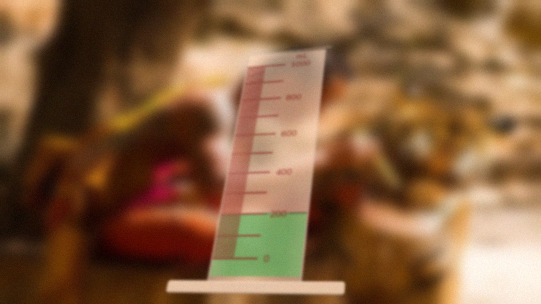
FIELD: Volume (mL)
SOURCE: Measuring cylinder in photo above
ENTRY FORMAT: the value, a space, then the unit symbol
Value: 200 mL
